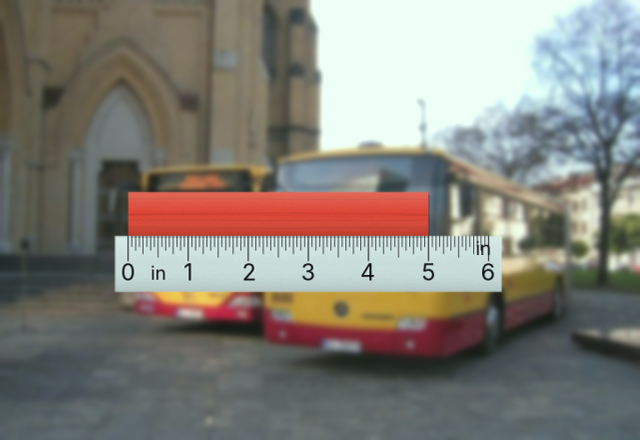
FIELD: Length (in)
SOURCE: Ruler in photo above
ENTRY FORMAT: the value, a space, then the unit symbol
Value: 5 in
